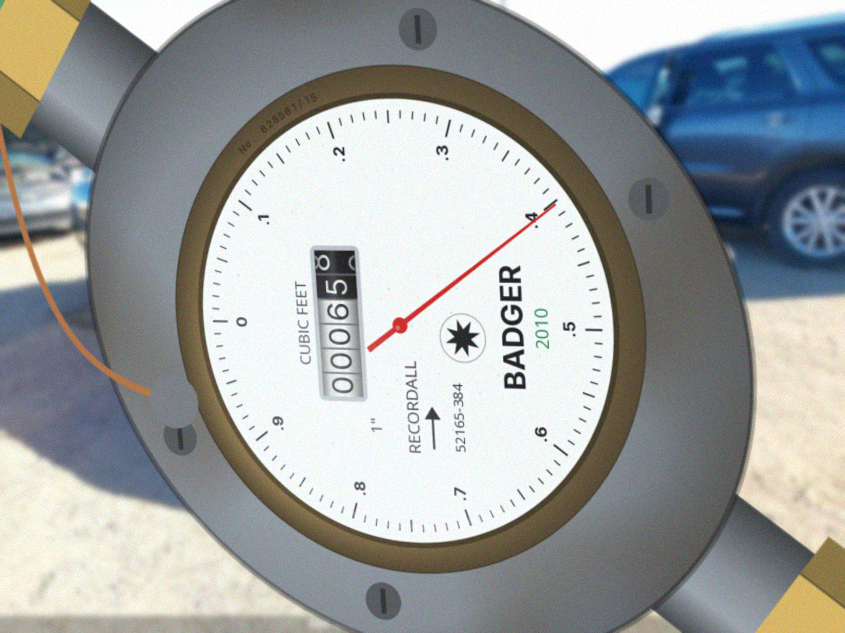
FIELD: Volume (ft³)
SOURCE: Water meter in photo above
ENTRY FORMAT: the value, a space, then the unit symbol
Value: 658.40 ft³
